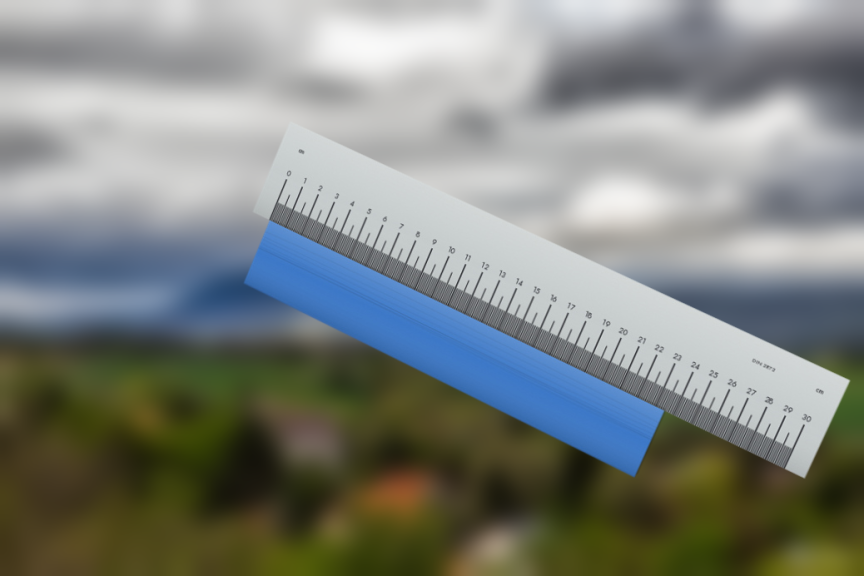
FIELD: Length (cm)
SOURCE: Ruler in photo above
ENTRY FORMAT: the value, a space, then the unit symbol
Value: 23.5 cm
